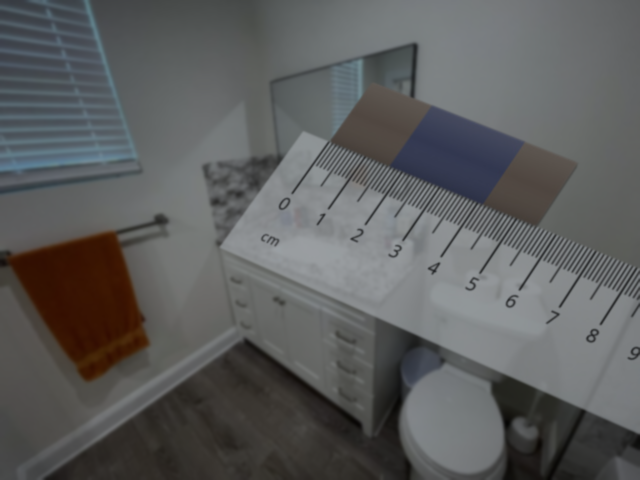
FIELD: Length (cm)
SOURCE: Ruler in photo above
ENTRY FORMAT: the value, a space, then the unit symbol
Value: 5.5 cm
